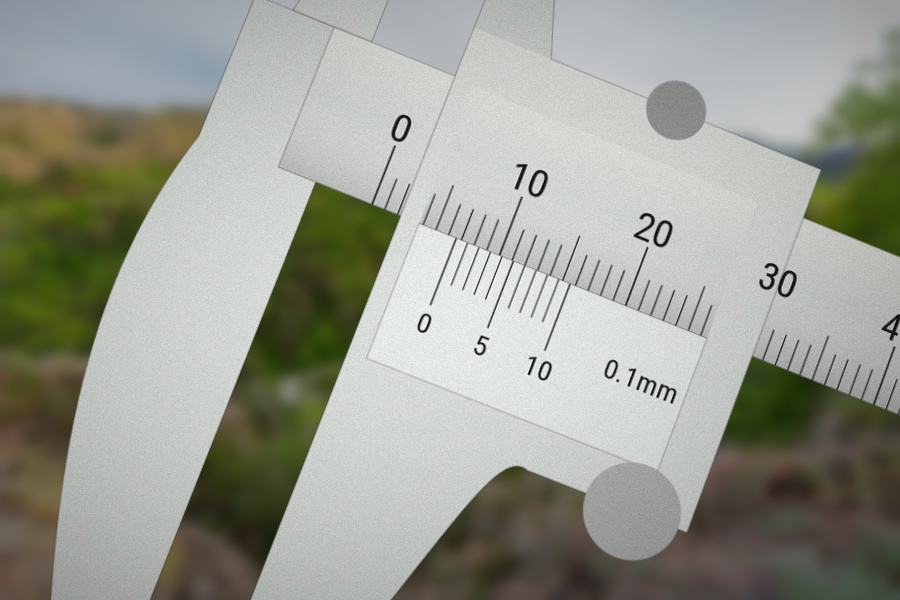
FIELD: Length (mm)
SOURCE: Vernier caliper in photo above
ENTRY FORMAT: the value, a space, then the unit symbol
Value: 6.6 mm
